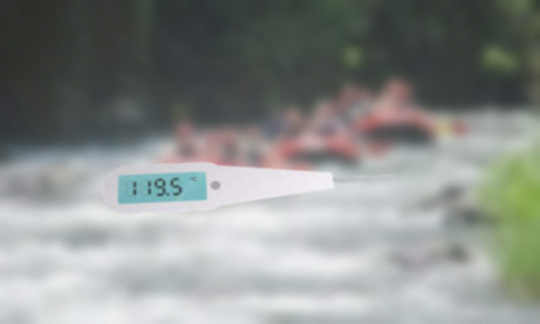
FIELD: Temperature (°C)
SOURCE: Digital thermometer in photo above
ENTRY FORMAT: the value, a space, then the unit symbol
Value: 119.5 °C
